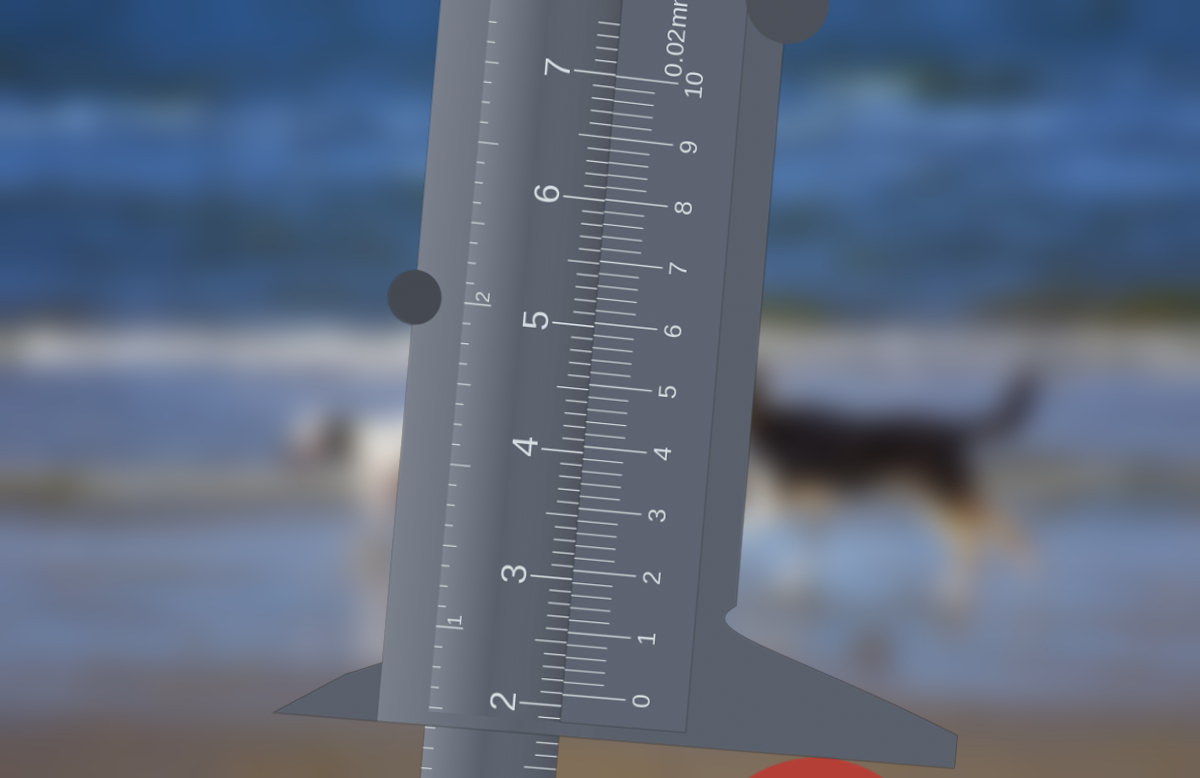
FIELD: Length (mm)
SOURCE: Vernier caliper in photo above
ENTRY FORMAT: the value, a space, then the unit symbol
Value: 20.9 mm
